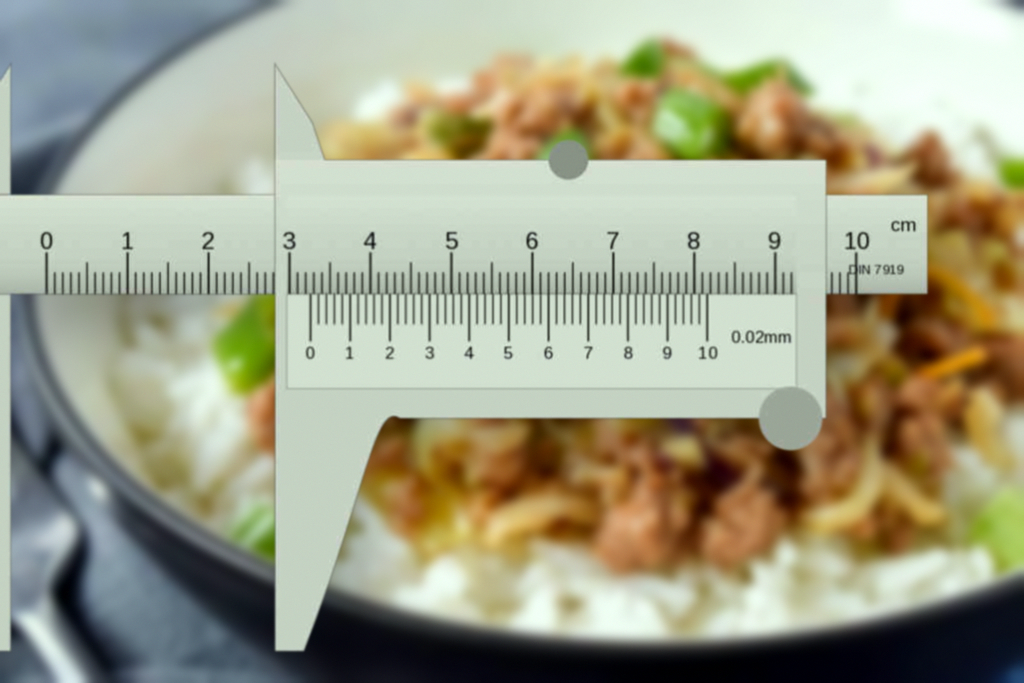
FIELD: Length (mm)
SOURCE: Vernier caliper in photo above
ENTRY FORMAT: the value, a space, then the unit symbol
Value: 32.6 mm
